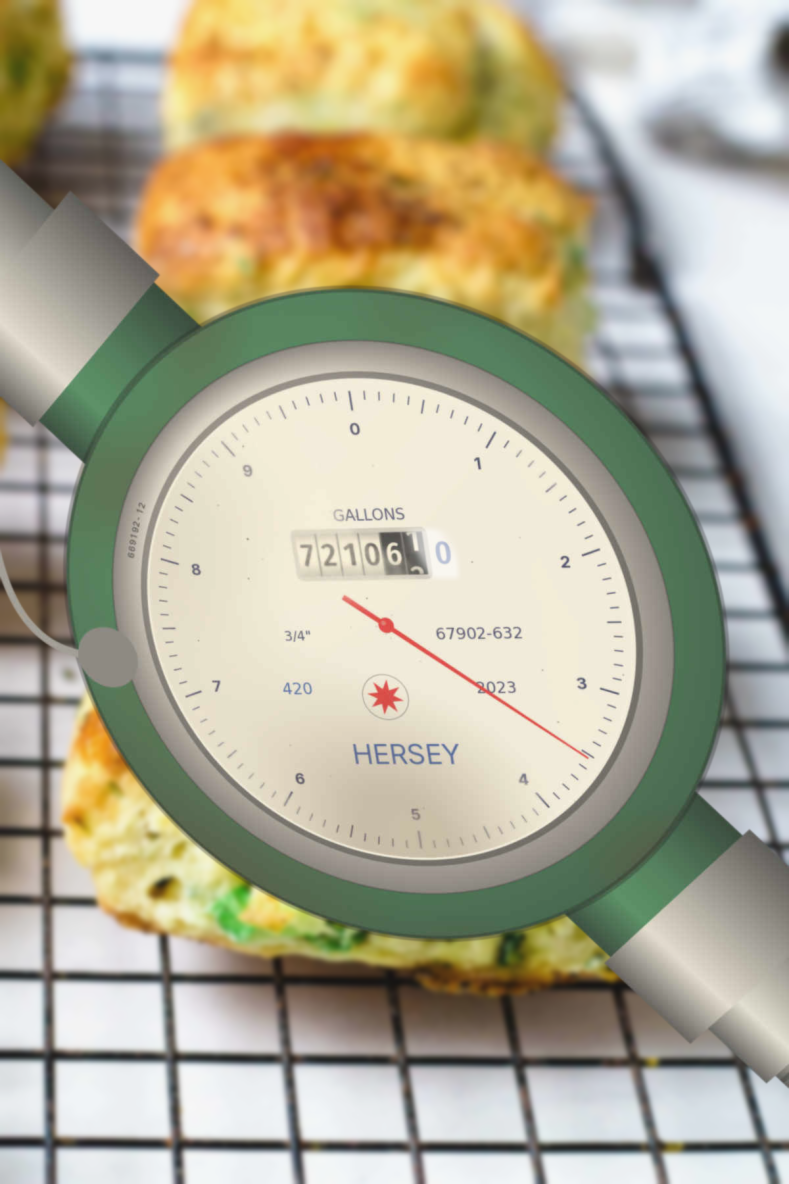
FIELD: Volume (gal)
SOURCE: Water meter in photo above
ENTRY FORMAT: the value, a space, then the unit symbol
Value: 7210613.5 gal
